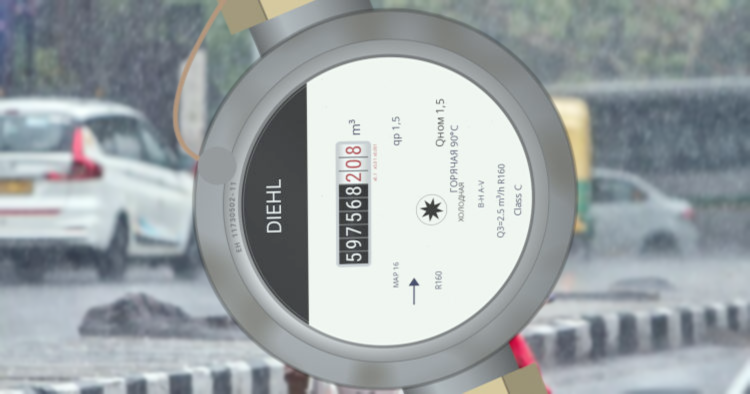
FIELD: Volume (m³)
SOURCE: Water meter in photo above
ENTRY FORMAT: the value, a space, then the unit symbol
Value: 597568.208 m³
